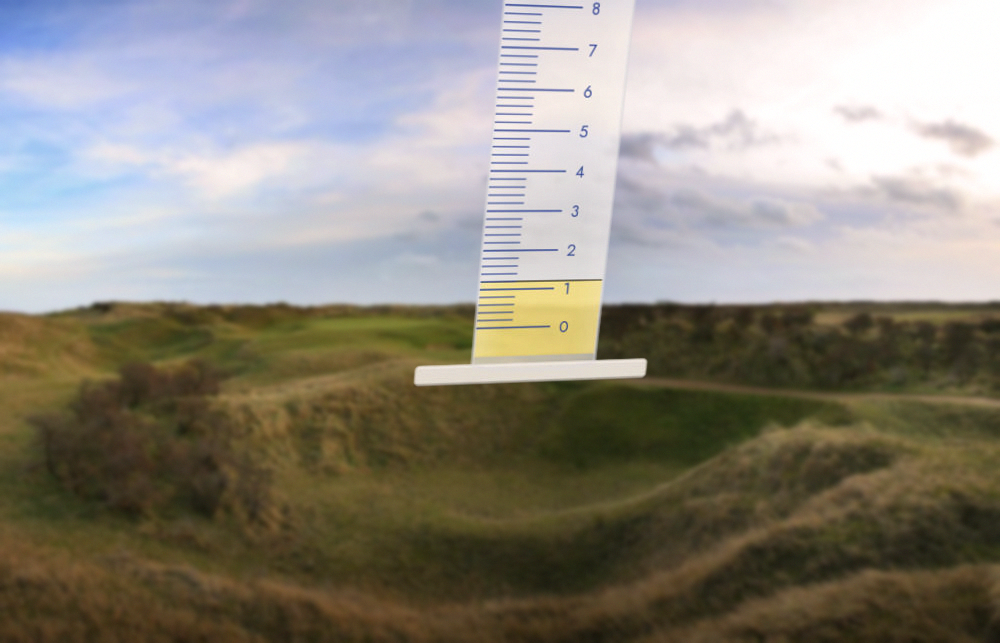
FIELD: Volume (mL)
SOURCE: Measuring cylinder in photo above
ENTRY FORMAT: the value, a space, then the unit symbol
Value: 1.2 mL
